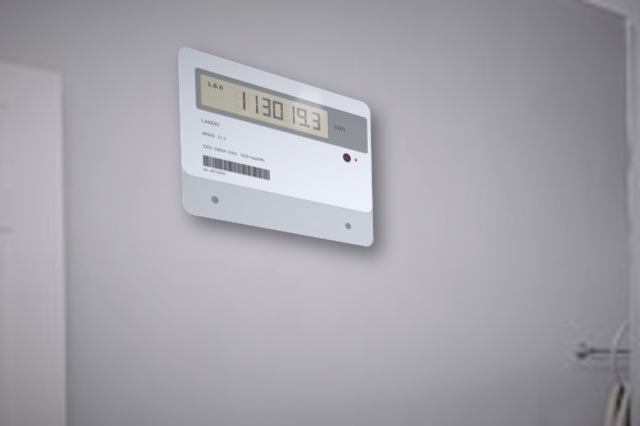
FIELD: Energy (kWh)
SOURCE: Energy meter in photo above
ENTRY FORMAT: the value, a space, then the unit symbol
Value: 113019.3 kWh
